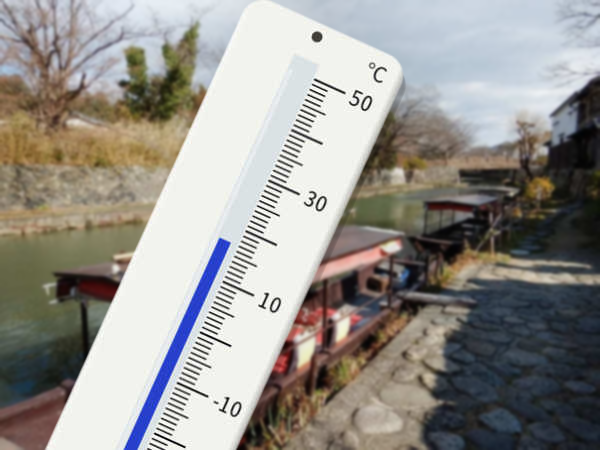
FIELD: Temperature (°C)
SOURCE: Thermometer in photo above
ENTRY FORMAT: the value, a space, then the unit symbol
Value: 17 °C
